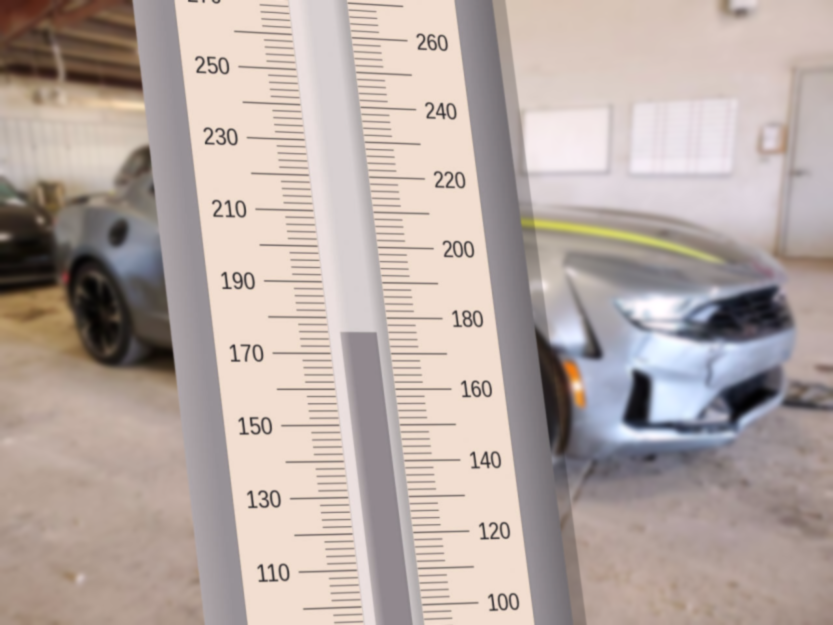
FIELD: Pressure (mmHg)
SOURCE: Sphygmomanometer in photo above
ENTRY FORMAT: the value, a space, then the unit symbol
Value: 176 mmHg
